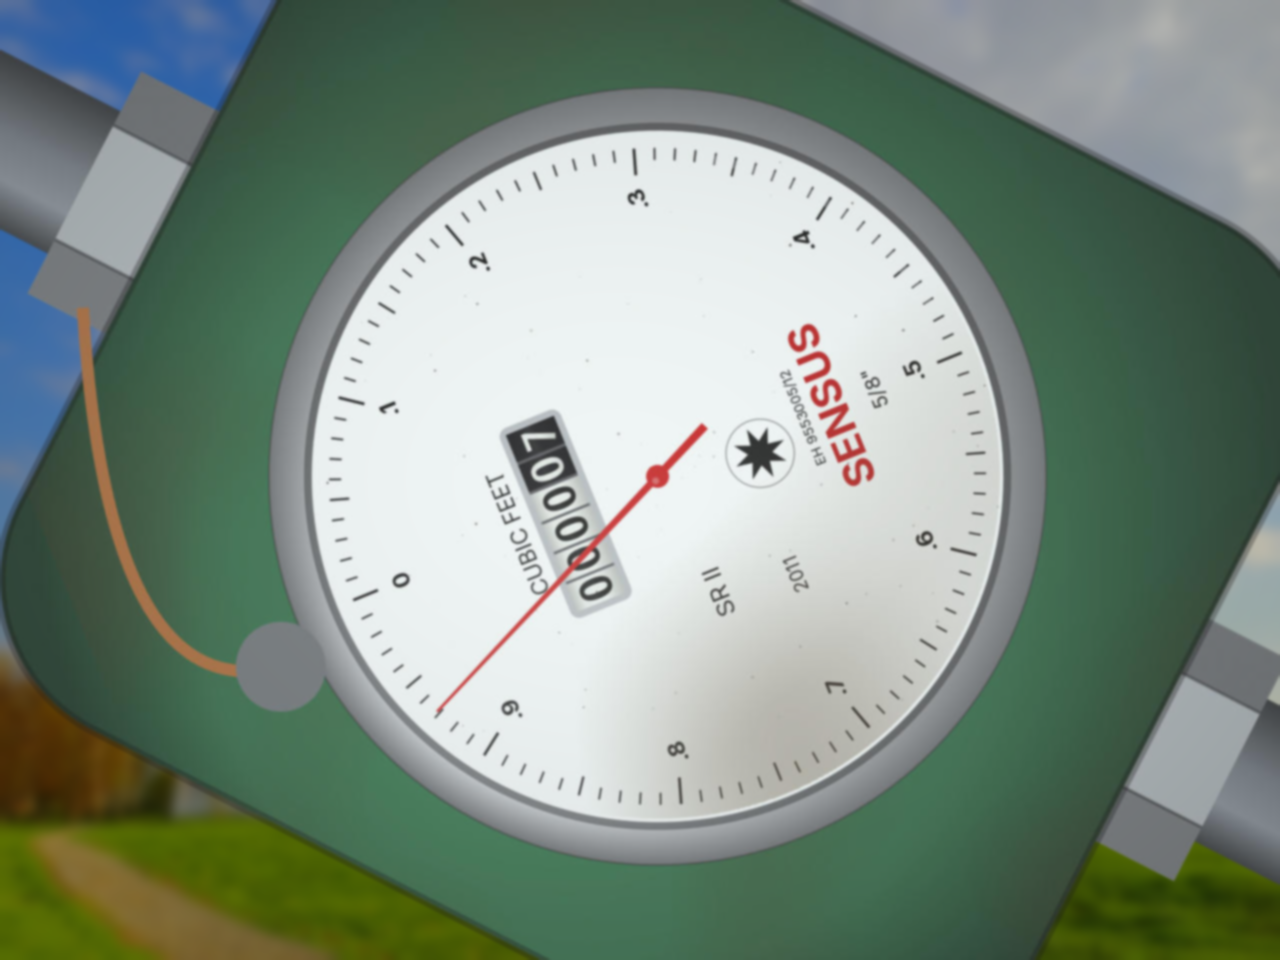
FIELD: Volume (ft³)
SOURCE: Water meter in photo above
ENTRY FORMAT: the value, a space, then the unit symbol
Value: 6.93 ft³
